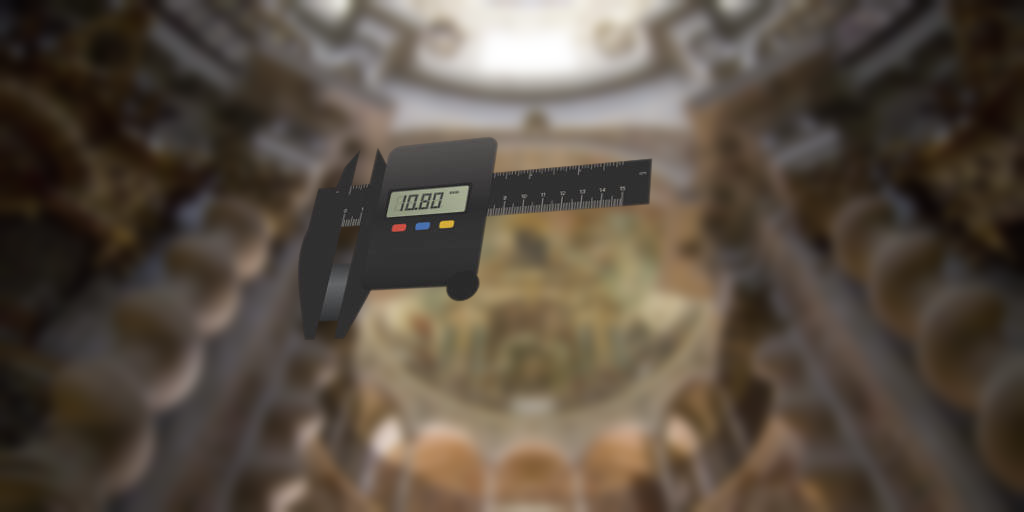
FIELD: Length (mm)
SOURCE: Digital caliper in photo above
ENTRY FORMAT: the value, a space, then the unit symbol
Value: 10.80 mm
